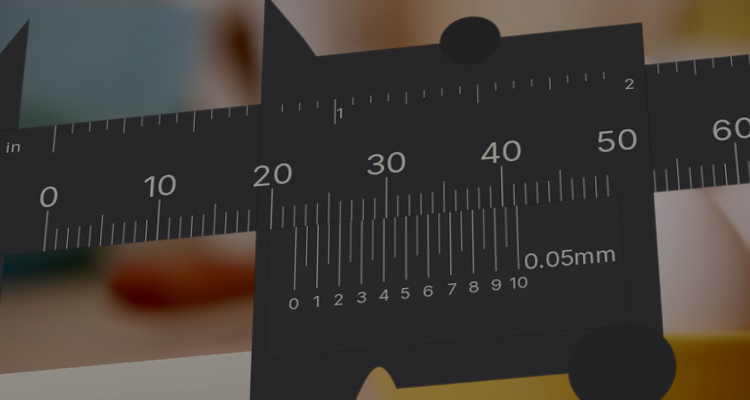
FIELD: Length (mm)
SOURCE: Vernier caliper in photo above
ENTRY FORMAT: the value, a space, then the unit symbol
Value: 22.2 mm
